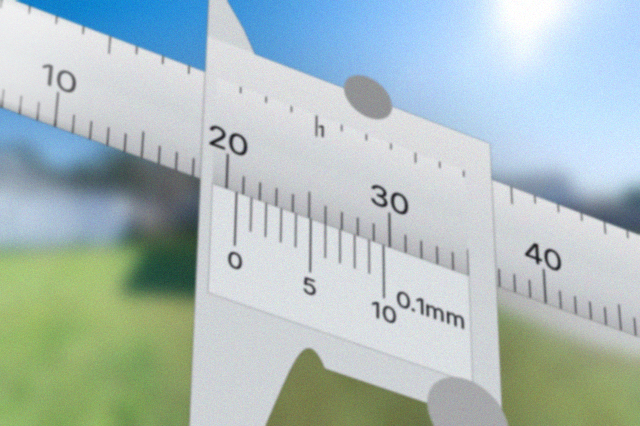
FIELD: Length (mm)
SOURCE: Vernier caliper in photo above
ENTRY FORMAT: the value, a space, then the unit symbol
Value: 20.6 mm
